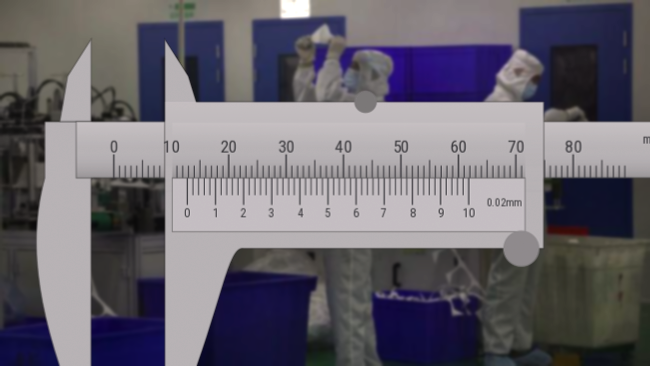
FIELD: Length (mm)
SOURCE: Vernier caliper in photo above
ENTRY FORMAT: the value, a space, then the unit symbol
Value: 12.8 mm
